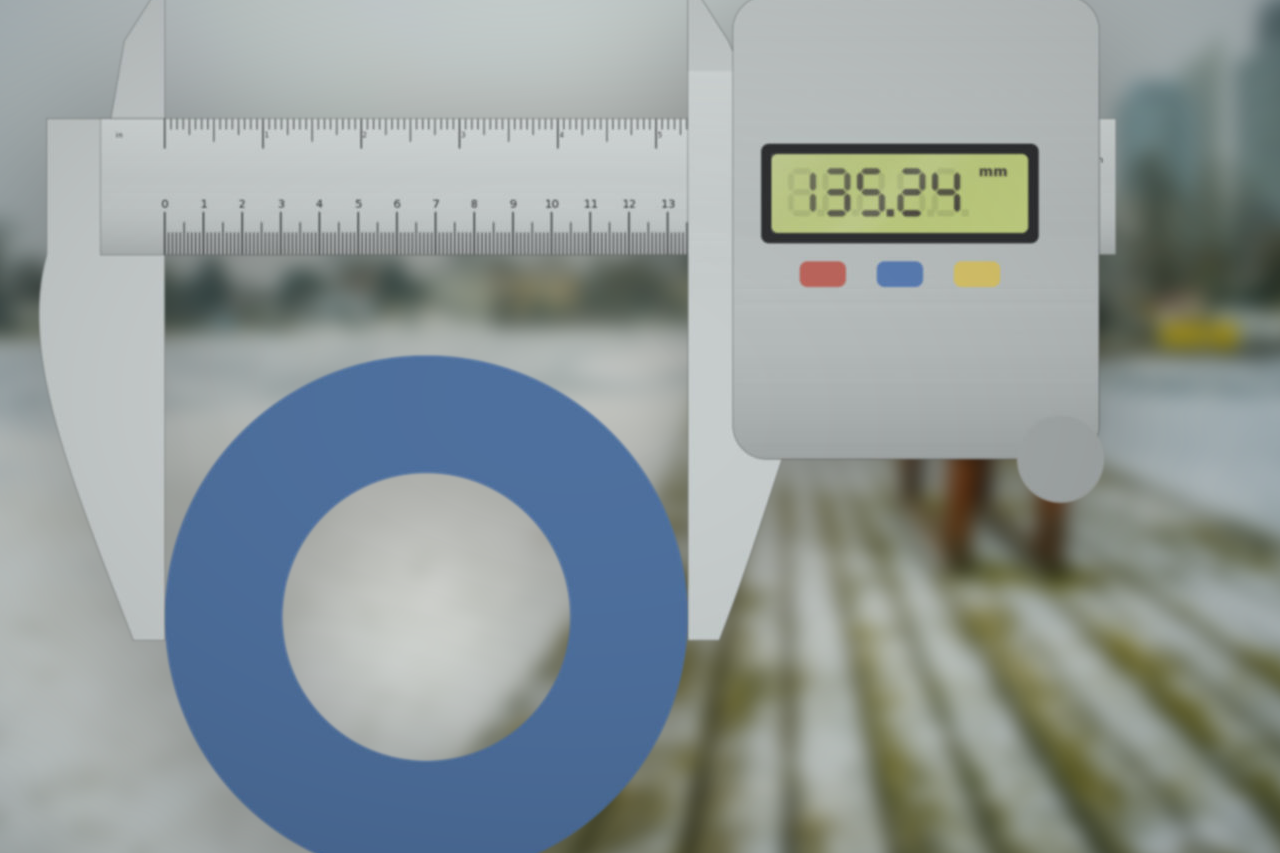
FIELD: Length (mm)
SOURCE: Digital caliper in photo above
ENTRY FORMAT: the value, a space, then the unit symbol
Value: 135.24 mm
